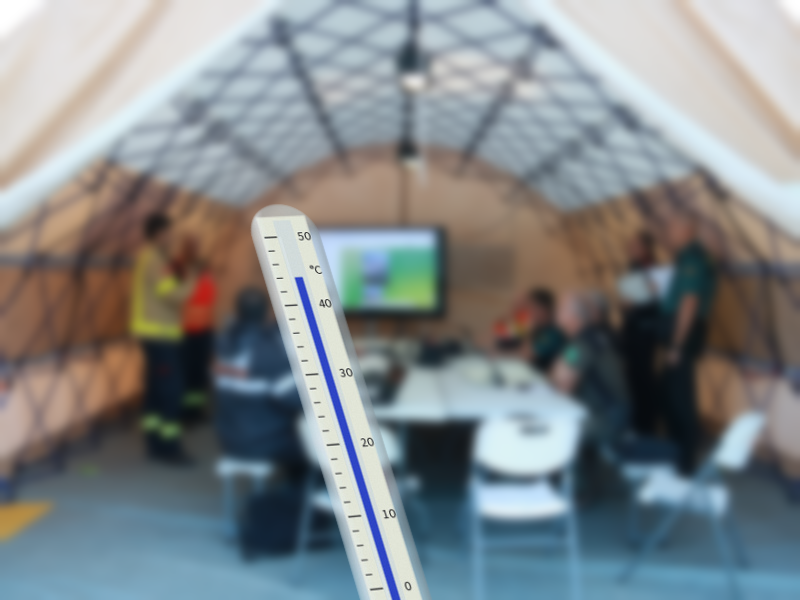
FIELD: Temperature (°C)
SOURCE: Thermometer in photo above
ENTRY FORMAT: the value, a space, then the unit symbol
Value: 44 °C
